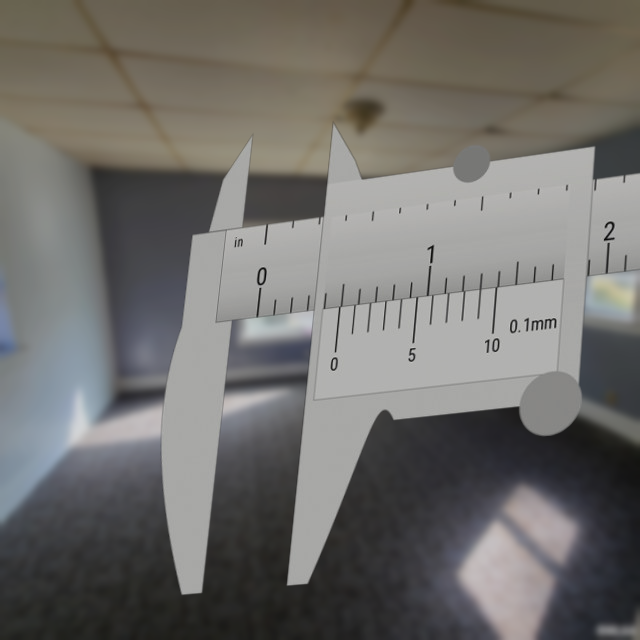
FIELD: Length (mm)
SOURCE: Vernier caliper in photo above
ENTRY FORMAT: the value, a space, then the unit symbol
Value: 4.9 mm
